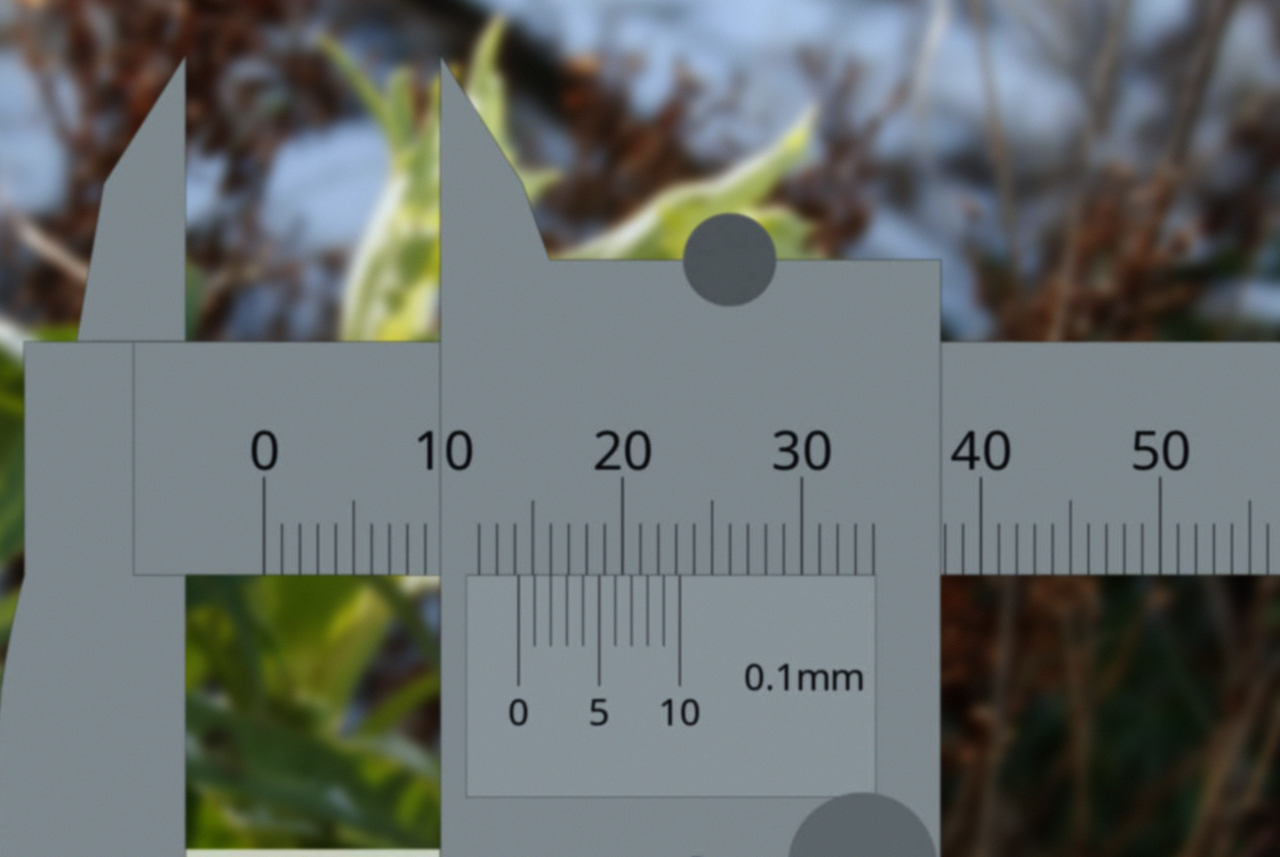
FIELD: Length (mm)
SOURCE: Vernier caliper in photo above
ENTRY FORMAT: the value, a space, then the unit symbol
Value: 14.2 mm
